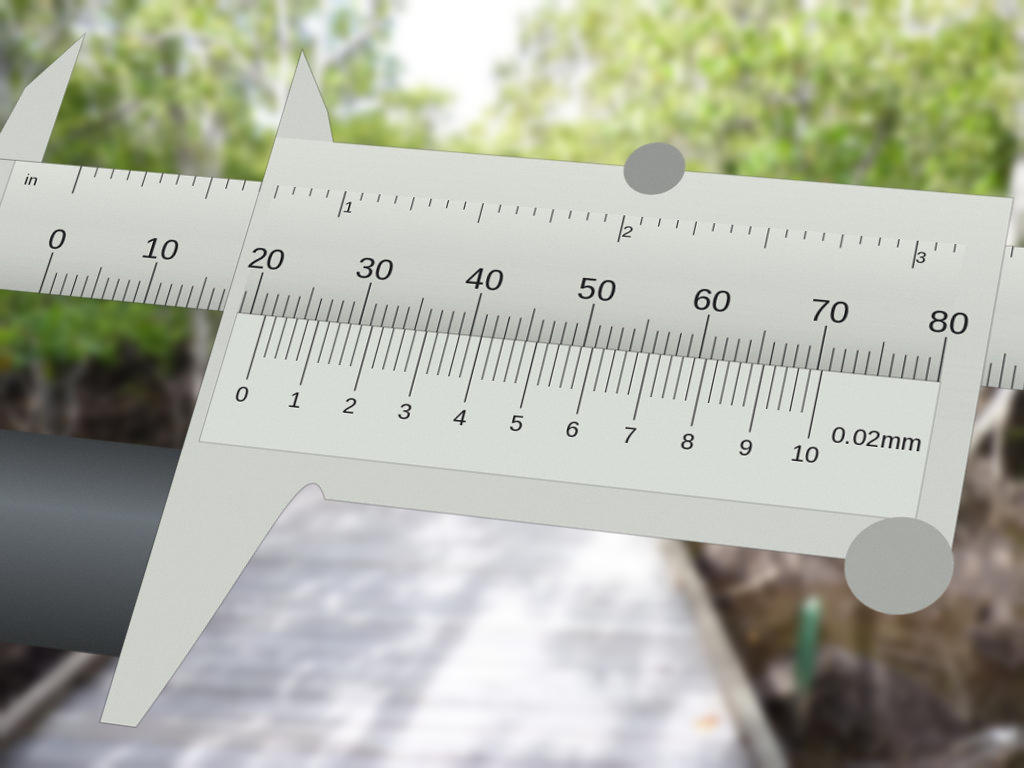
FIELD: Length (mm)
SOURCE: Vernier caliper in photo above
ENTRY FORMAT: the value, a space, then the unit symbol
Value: 21.4 mm
